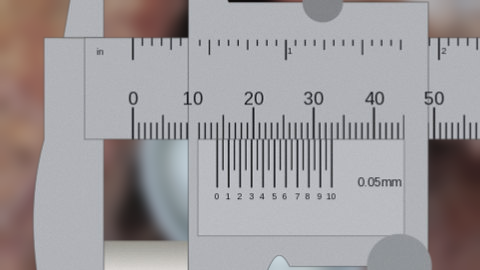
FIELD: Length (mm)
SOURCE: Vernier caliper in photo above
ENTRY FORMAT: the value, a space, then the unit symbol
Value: 14.0 mm
